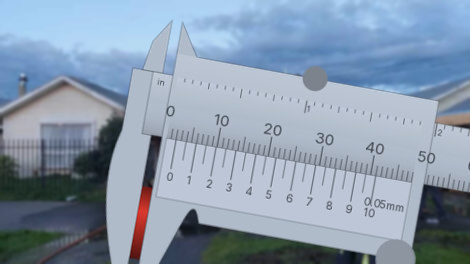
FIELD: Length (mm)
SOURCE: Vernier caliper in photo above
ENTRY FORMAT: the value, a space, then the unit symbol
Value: 2.0 mm
